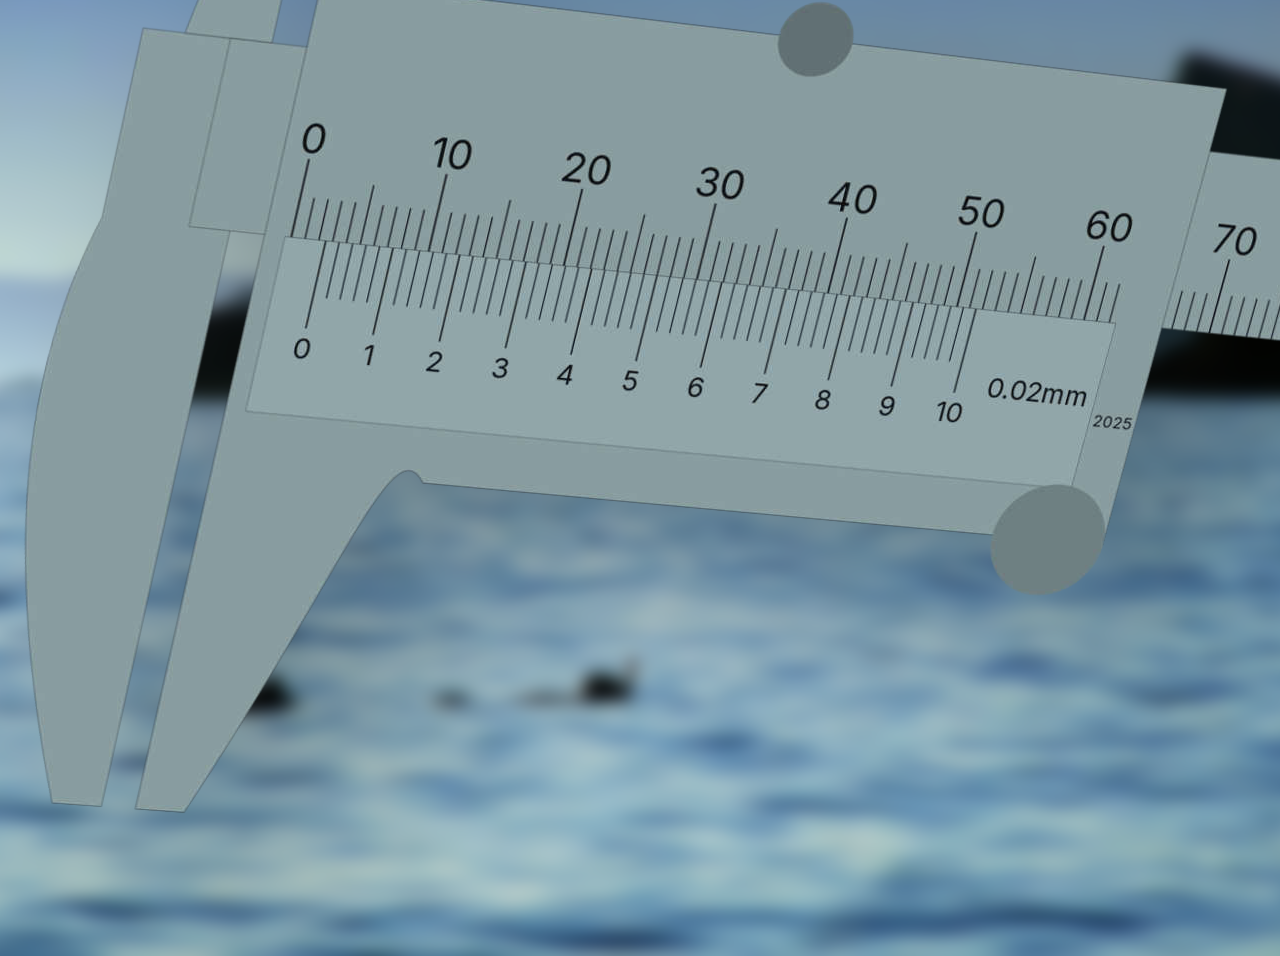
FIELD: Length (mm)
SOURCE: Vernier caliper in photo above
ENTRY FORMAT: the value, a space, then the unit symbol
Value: 2.5 mm
